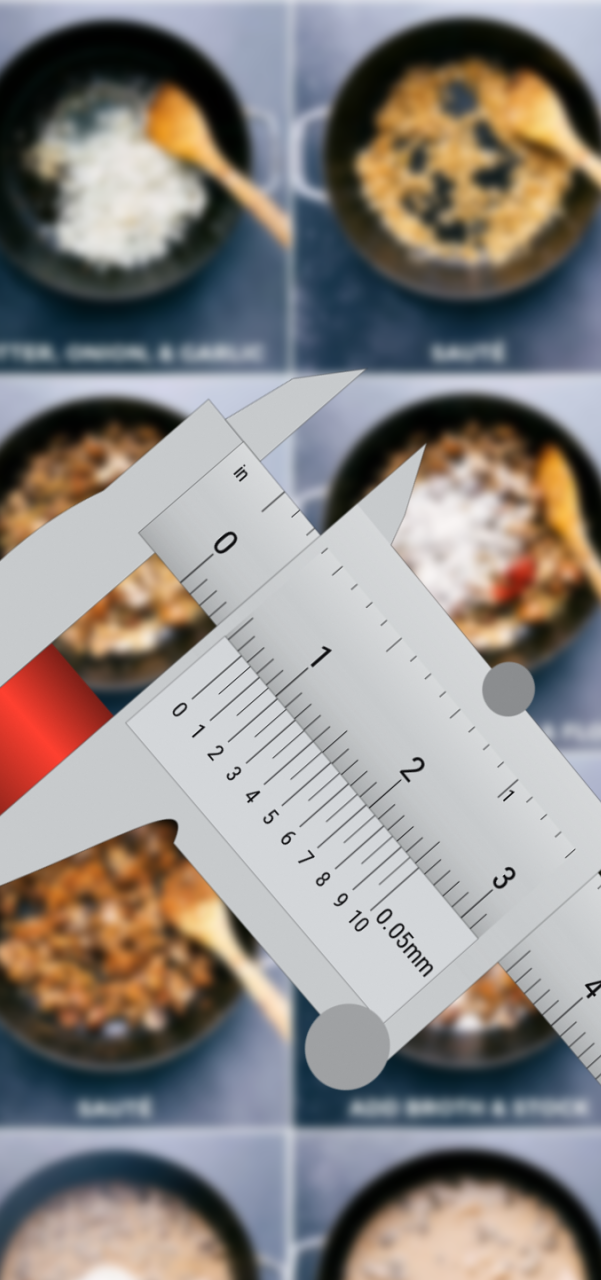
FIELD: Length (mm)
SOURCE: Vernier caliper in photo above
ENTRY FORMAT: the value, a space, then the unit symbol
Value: 6.4 mm
